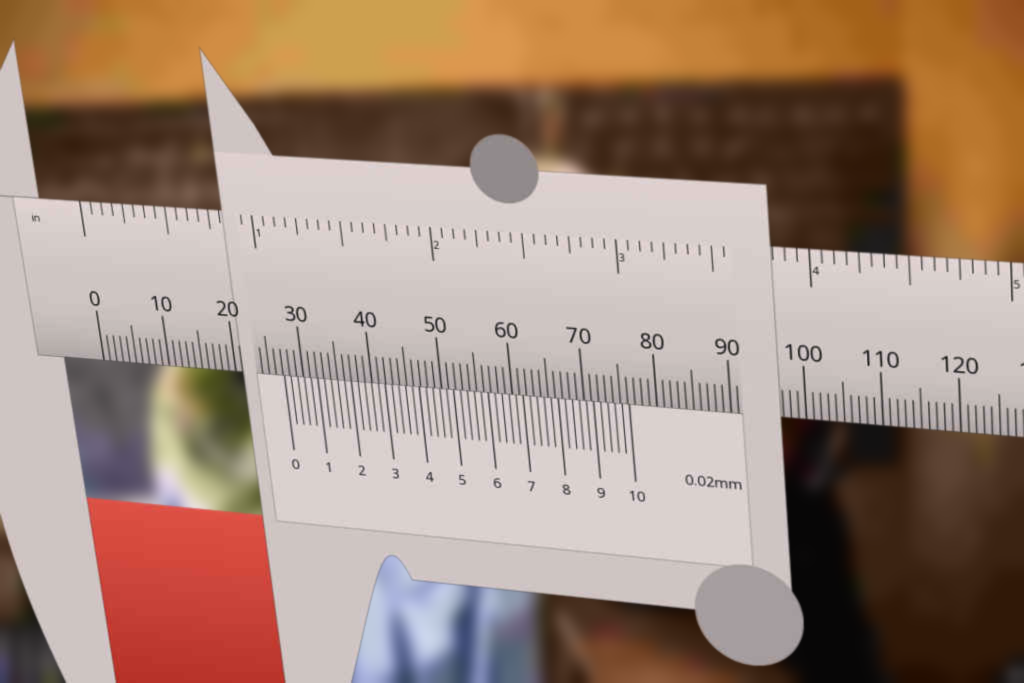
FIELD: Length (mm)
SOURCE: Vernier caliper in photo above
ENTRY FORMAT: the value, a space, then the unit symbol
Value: 27.2 mm
